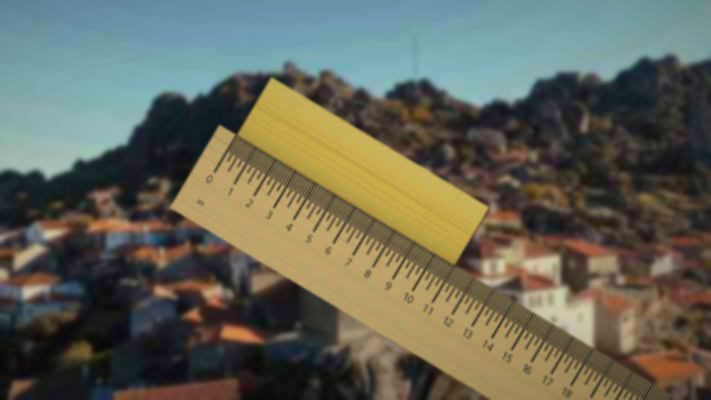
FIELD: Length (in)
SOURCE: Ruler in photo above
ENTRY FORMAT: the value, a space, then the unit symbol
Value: 11 in
